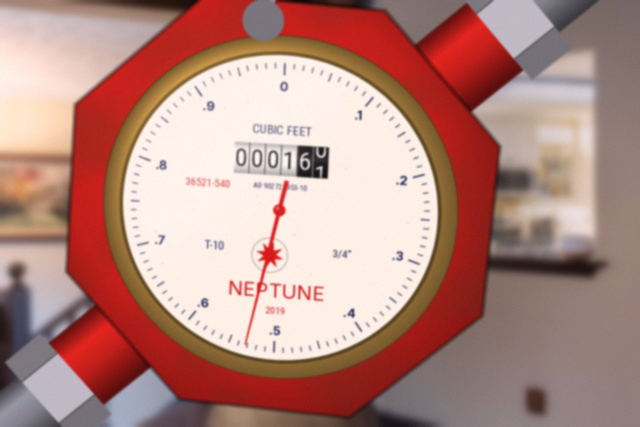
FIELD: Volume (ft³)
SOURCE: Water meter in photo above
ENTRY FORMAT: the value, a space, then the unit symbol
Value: 160.53 ft³
